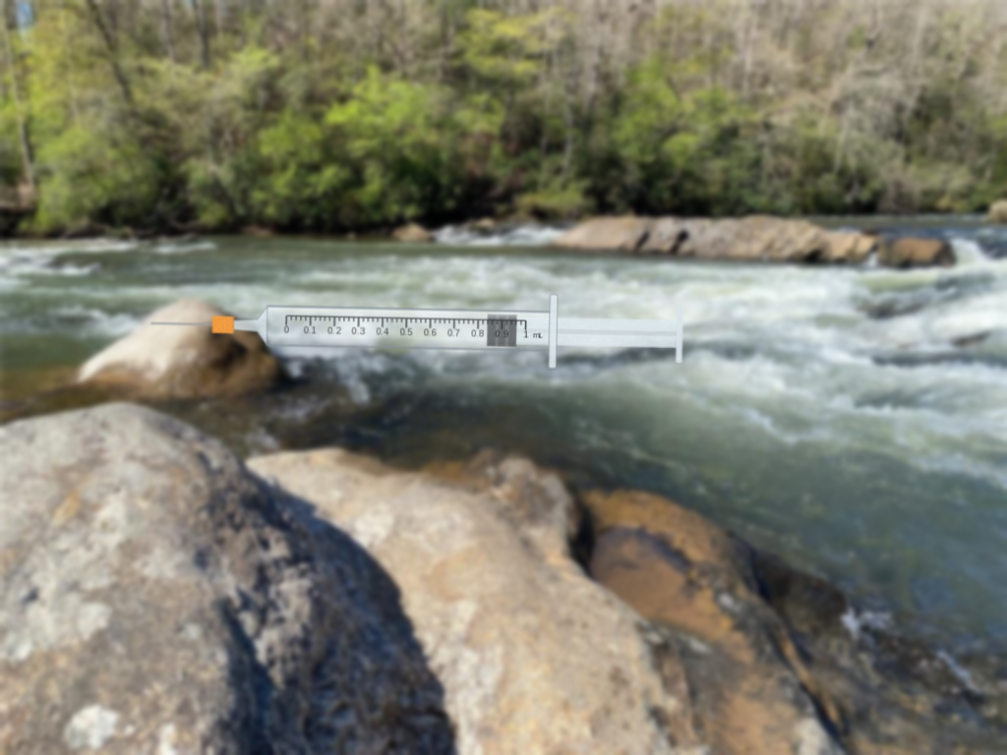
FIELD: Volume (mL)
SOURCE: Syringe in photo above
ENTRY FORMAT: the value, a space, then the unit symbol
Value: 0.84 mL
